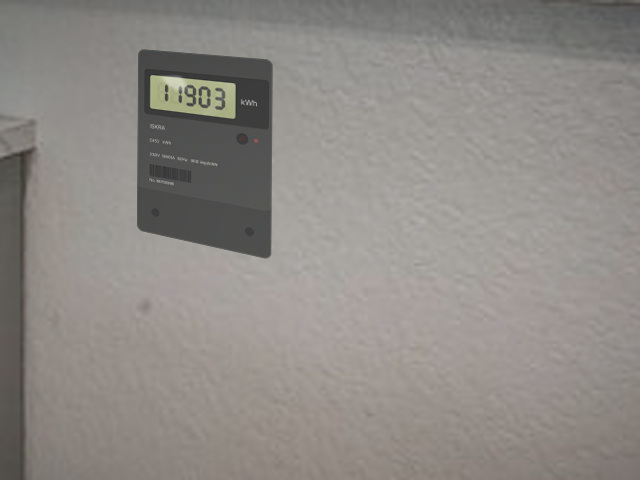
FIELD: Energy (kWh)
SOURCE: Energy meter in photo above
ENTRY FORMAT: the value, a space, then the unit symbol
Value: 11903 kWh
